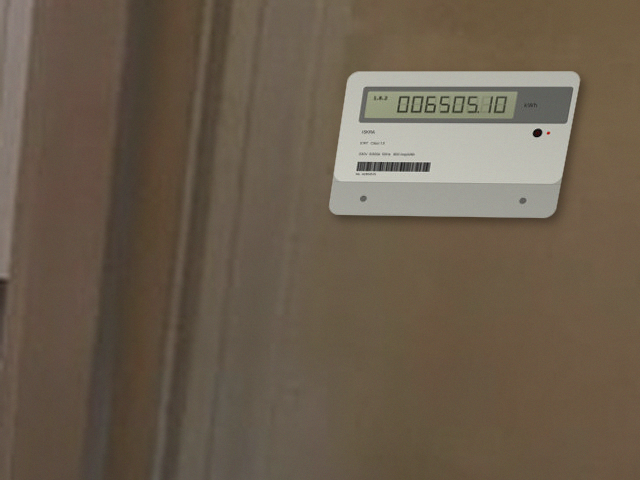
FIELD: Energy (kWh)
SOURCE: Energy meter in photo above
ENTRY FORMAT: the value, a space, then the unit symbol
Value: 6505.10 kWh
